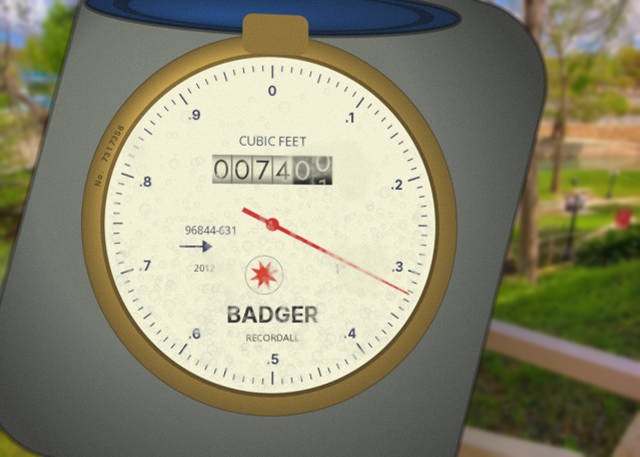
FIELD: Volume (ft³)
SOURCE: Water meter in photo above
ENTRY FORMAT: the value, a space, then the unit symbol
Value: 7400.32 ft³
